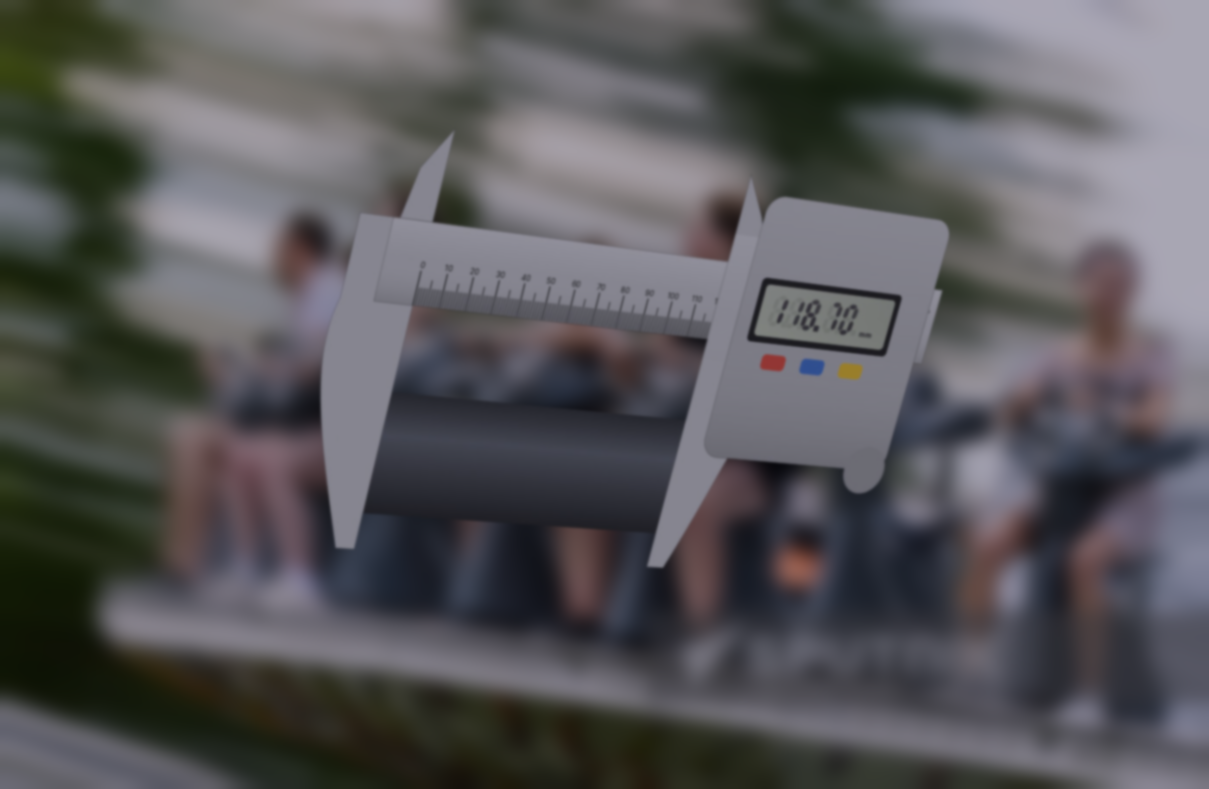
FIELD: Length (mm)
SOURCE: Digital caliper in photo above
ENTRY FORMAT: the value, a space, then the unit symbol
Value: 118.70 mm
